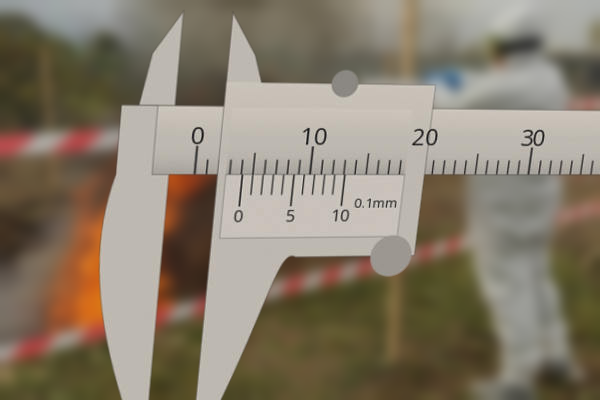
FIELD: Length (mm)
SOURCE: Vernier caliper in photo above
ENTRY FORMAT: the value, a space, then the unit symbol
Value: 4.1 mm
